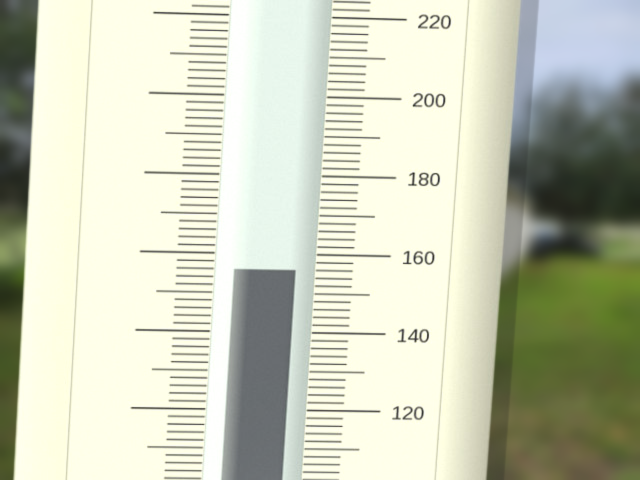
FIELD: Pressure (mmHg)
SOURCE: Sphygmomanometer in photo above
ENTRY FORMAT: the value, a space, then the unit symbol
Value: 156 mmHg
